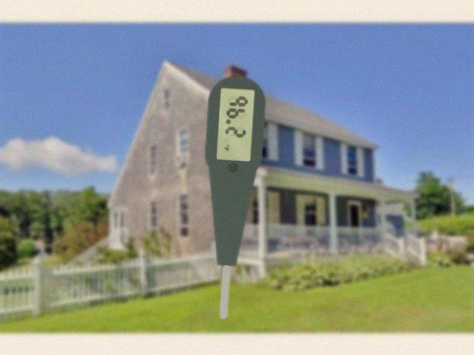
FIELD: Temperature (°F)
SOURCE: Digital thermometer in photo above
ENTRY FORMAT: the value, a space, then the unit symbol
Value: 96.2 °F
